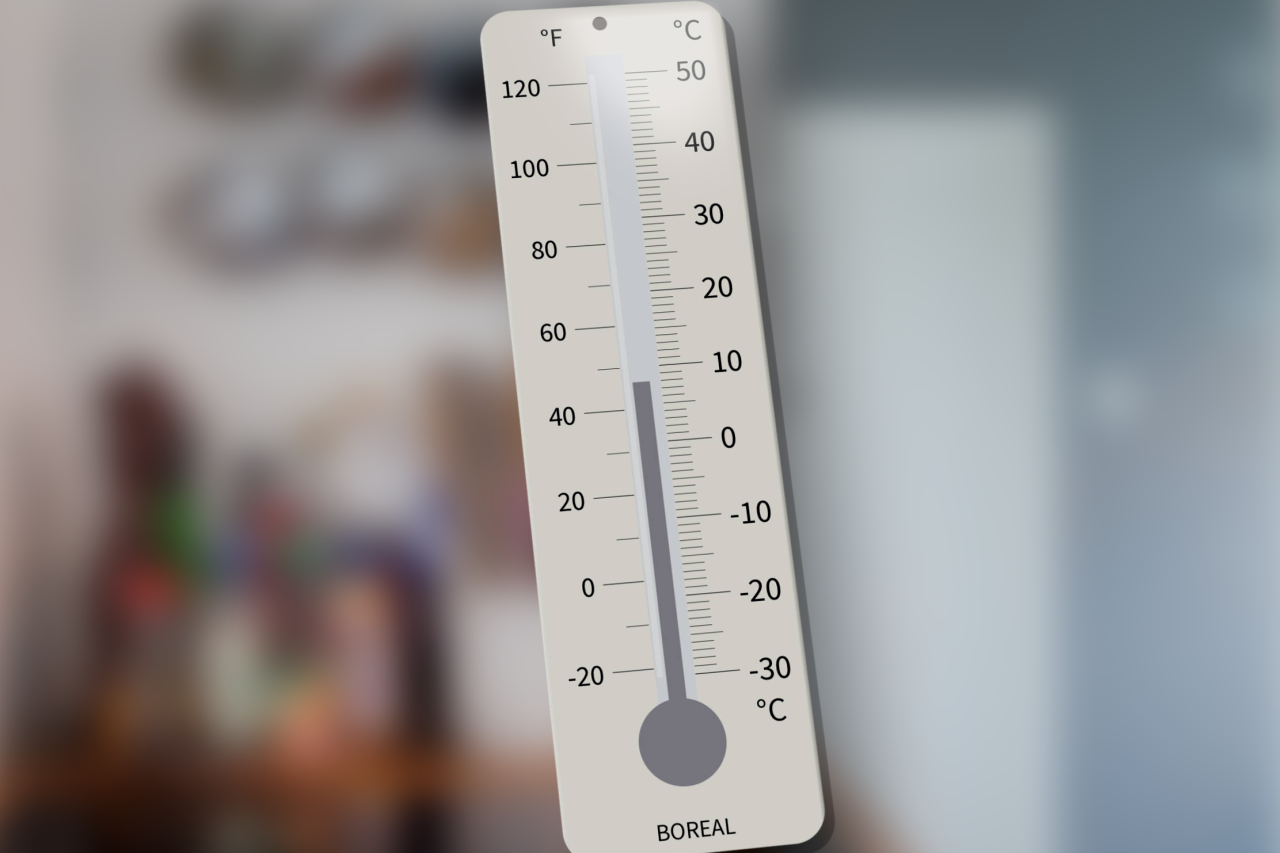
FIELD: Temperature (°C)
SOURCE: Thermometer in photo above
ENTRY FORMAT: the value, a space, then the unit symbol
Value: 8 °C
